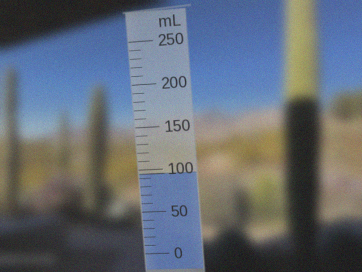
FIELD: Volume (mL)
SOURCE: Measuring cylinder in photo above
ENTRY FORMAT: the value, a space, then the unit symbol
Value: 95 mL
